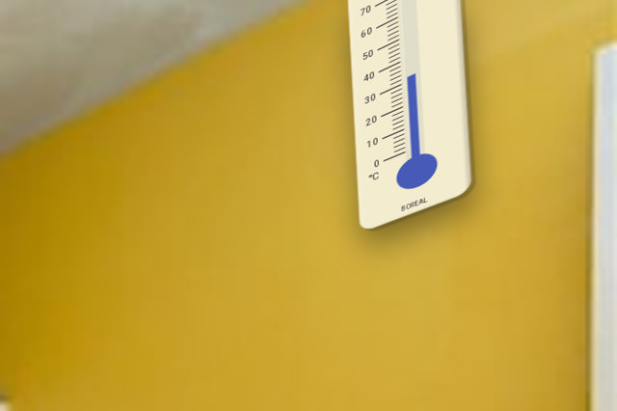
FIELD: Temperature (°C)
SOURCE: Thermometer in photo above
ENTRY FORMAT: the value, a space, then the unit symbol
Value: 32 °C
